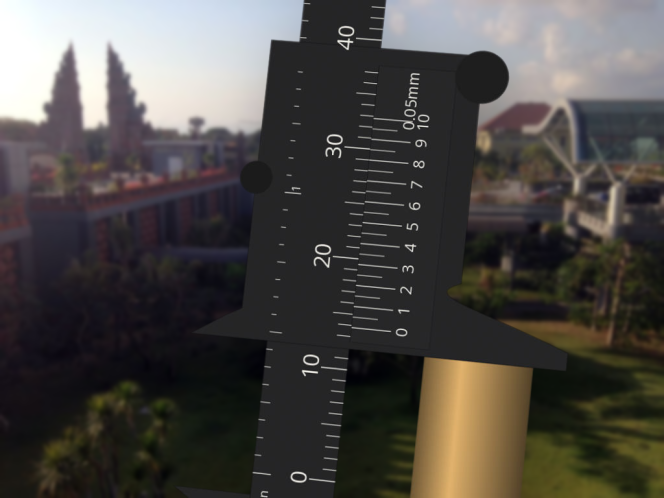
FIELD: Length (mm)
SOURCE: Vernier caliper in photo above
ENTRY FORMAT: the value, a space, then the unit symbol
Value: 13.8 mm
